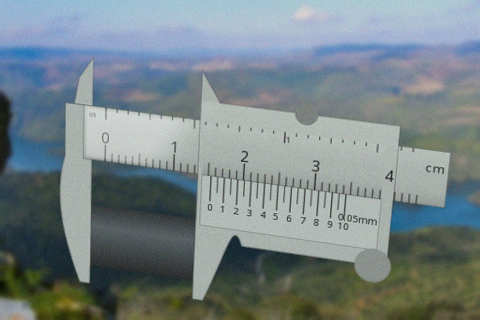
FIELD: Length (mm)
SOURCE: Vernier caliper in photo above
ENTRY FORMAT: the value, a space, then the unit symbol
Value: 15.4 mm
